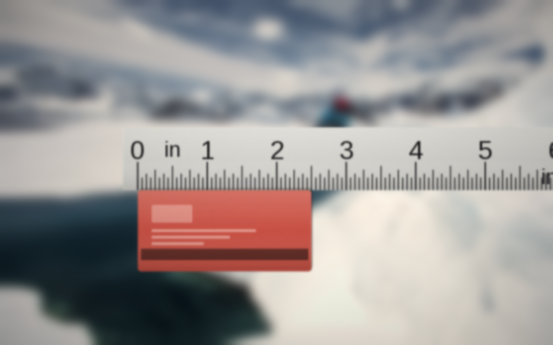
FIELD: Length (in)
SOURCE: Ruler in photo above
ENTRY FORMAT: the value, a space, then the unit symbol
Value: 2.5 in
